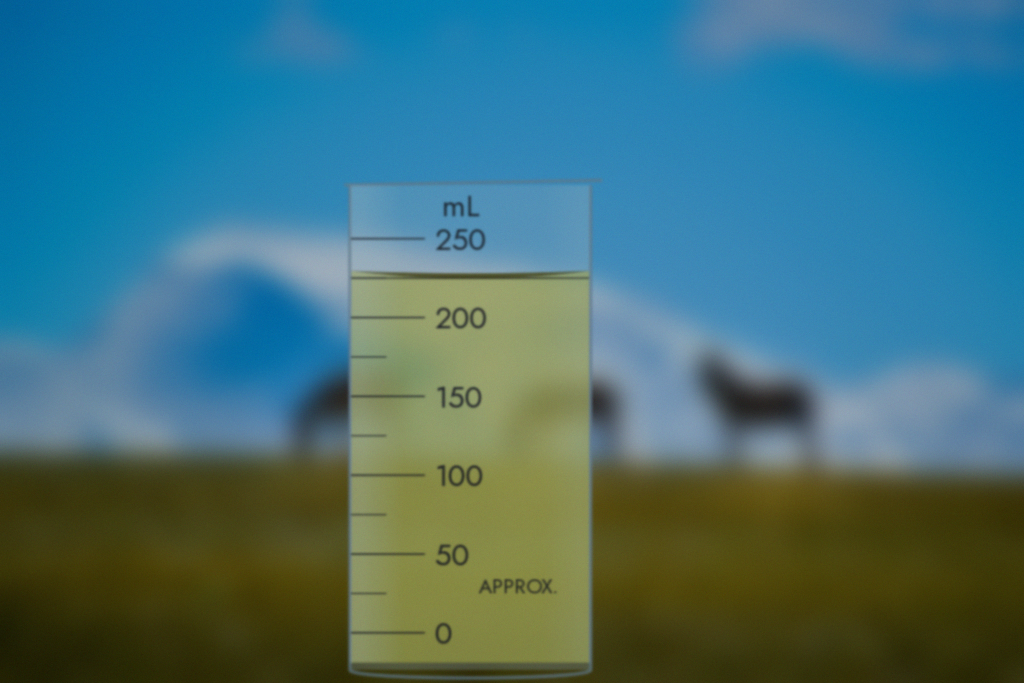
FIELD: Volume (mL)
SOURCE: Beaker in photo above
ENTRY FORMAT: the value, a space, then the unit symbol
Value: 225 mL
